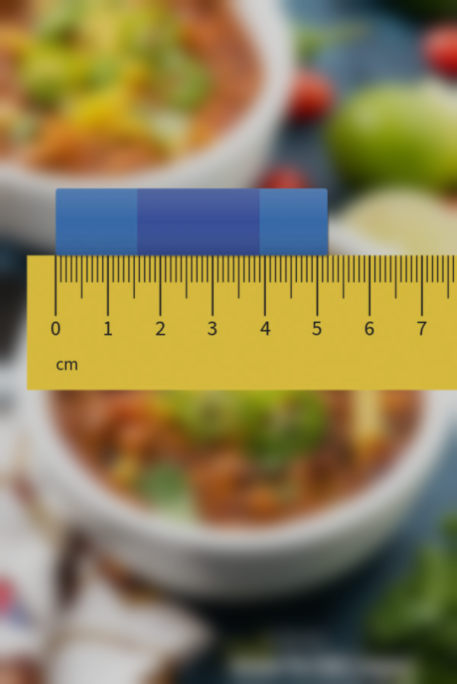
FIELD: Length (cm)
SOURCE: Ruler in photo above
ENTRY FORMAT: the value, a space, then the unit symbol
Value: 5.2 cm
